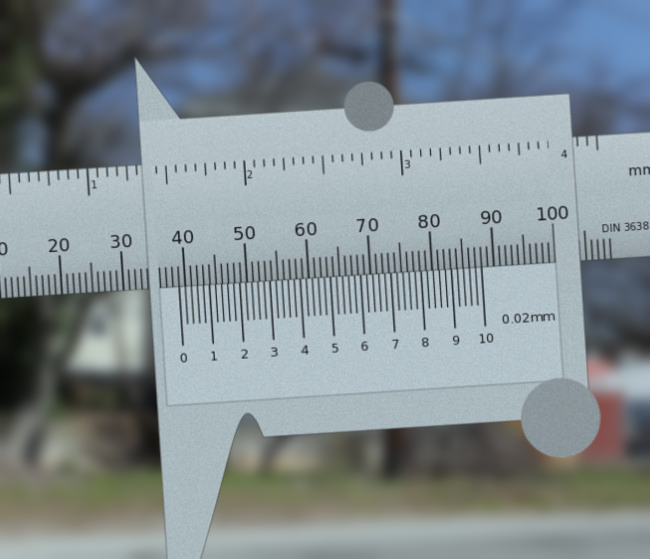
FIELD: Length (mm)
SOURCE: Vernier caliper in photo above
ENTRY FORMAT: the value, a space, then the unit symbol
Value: 39.0 mm
